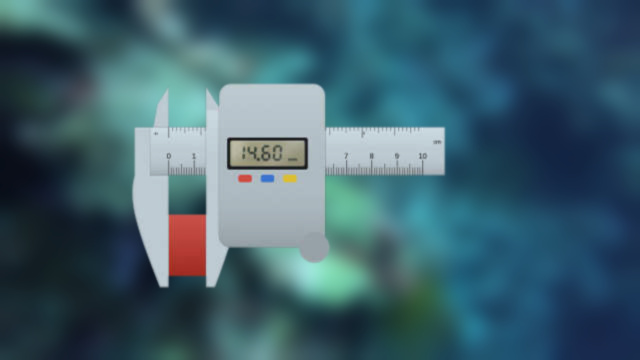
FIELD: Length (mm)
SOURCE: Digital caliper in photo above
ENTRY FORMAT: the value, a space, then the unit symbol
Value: 14.60 mm
